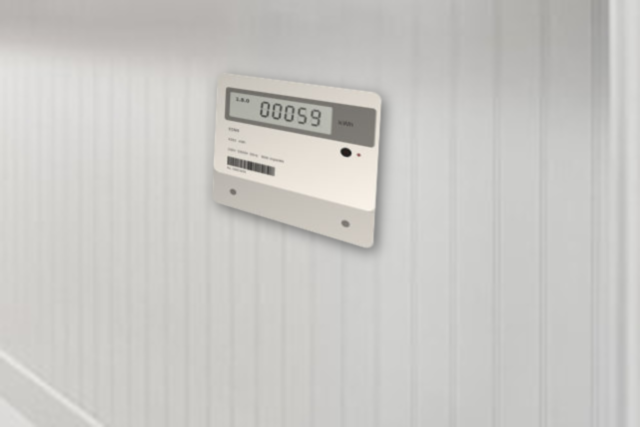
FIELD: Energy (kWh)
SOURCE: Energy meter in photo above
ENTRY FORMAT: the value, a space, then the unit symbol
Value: 59 kWh
